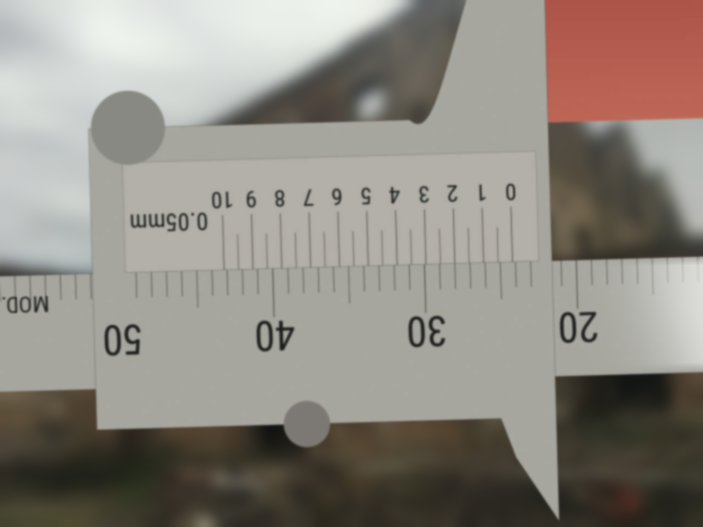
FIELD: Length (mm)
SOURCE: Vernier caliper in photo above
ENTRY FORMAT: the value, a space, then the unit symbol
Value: 24.2 mm
